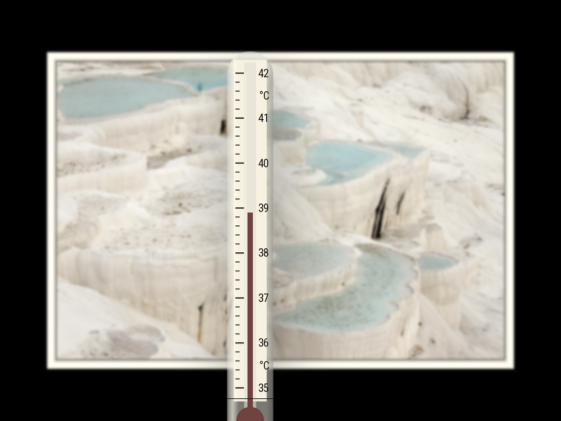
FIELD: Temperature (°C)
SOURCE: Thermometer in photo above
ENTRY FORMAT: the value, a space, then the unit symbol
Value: 38.9 °C
